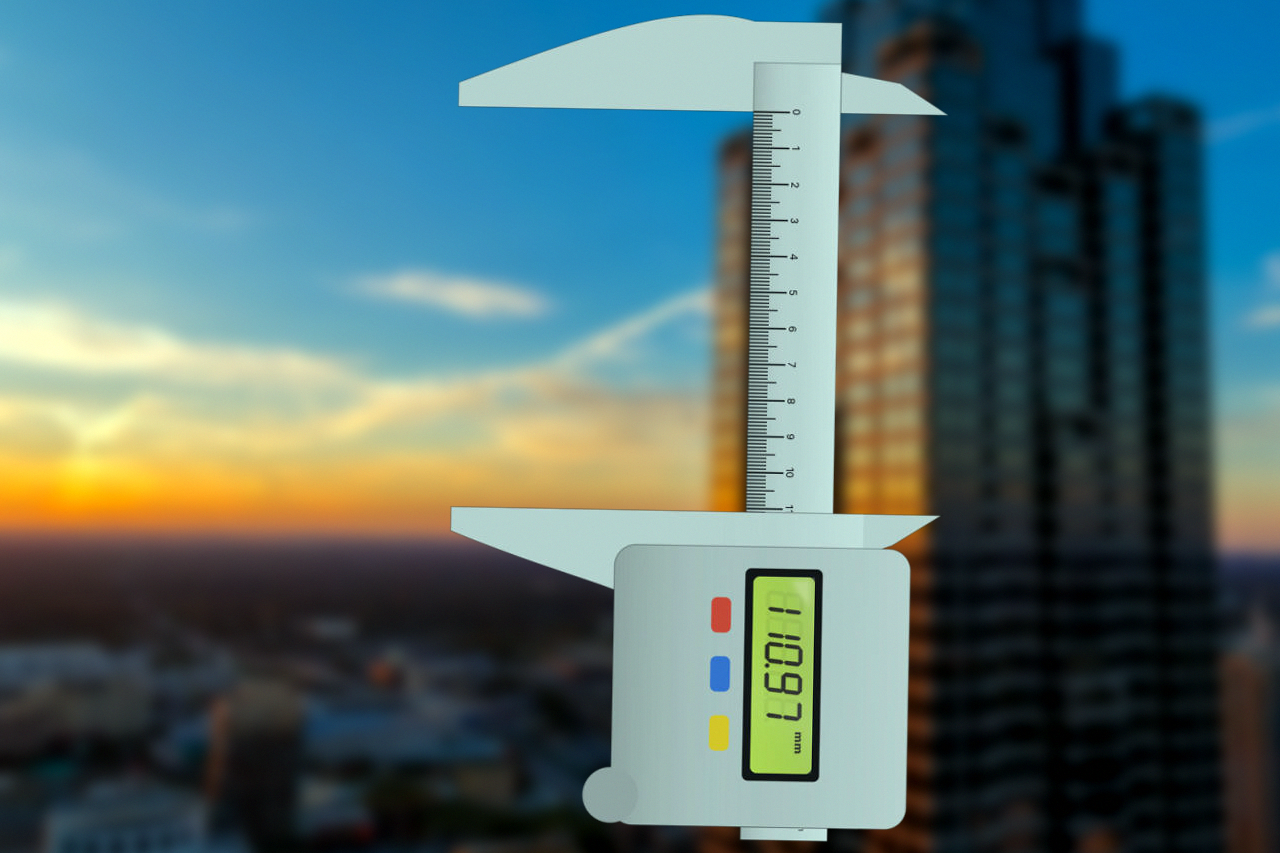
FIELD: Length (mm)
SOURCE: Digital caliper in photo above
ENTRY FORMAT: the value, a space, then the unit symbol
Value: 110.97 mm
